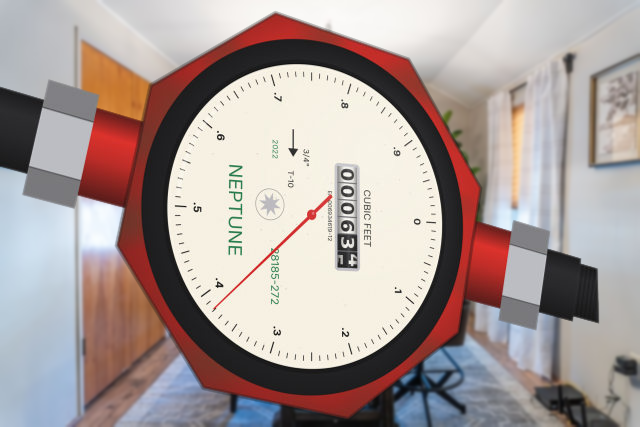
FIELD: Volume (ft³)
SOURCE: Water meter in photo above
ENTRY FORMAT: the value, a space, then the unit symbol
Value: 634.38 ft³
